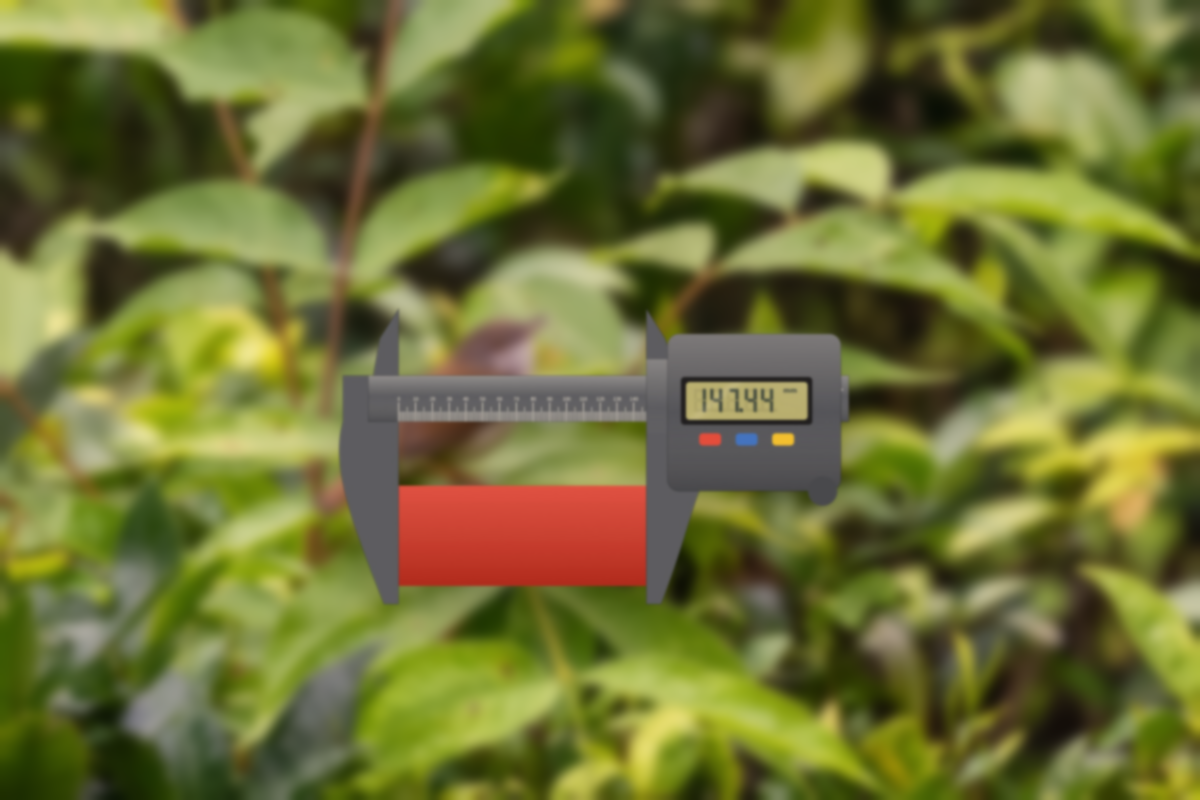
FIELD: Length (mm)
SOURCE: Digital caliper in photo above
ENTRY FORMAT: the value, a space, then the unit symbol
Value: 147.44 mm
